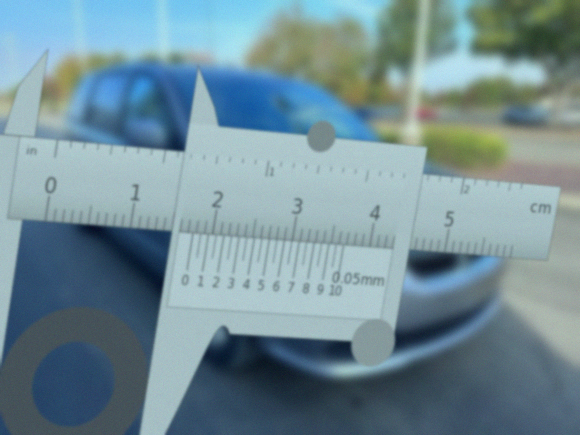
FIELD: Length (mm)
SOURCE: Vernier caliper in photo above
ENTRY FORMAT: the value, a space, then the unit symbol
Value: 17.6 mm
